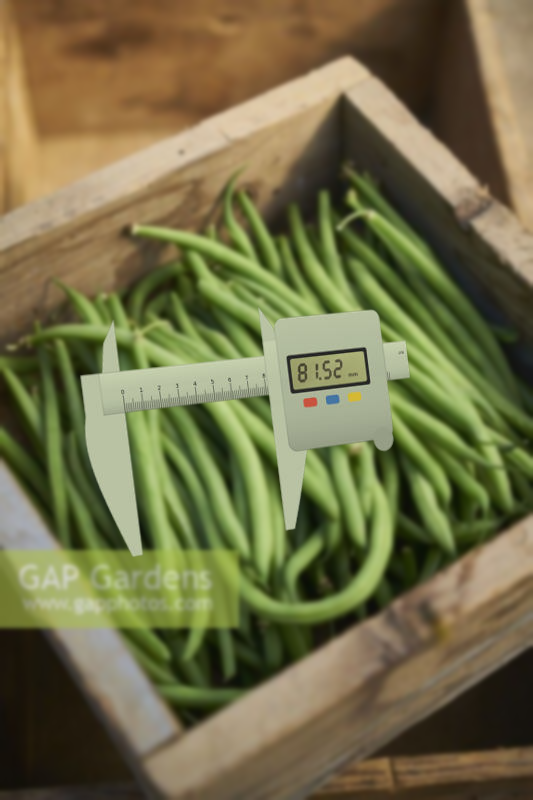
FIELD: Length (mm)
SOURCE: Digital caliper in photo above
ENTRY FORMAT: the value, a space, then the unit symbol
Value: 81.52 mm
